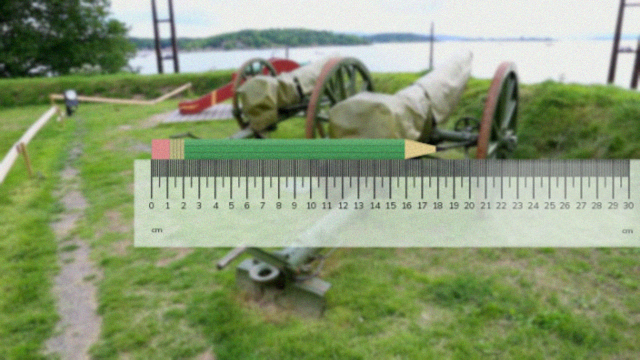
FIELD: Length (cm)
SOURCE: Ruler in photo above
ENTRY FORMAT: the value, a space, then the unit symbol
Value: 18.5 cm
